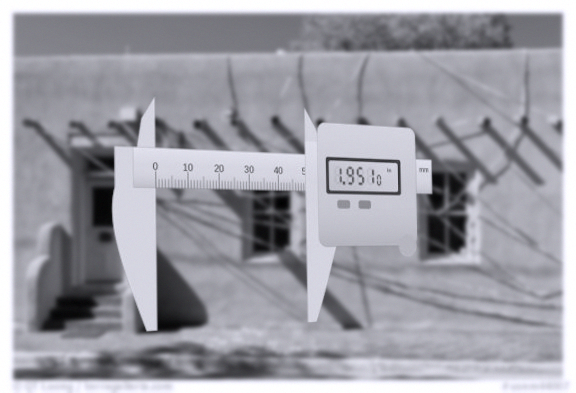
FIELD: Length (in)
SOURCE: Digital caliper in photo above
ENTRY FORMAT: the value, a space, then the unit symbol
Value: 1.9510 in
